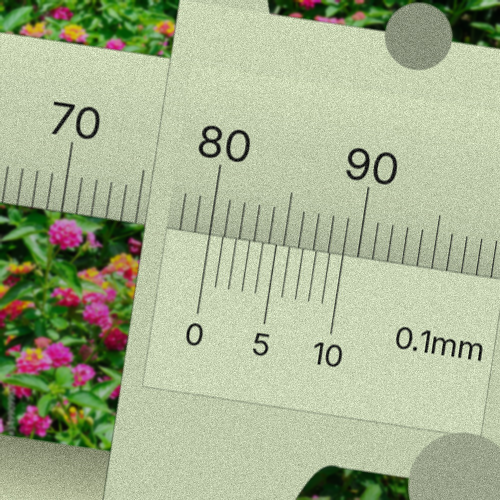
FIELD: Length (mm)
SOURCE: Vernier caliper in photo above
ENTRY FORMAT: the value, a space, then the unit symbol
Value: 80.0 mm
